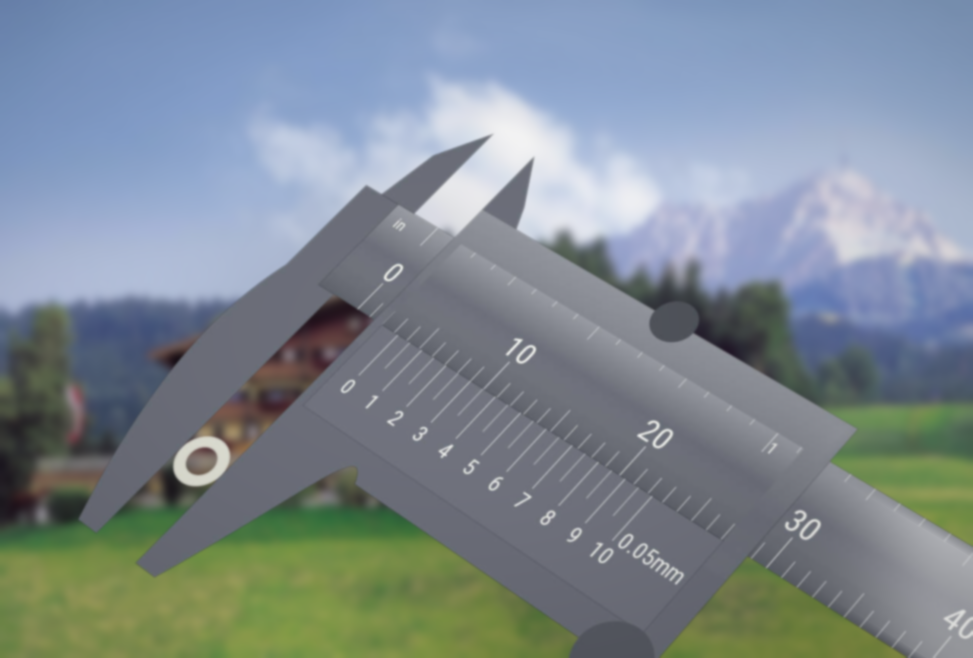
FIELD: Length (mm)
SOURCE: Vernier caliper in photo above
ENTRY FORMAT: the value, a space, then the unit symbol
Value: 3.3 mm
